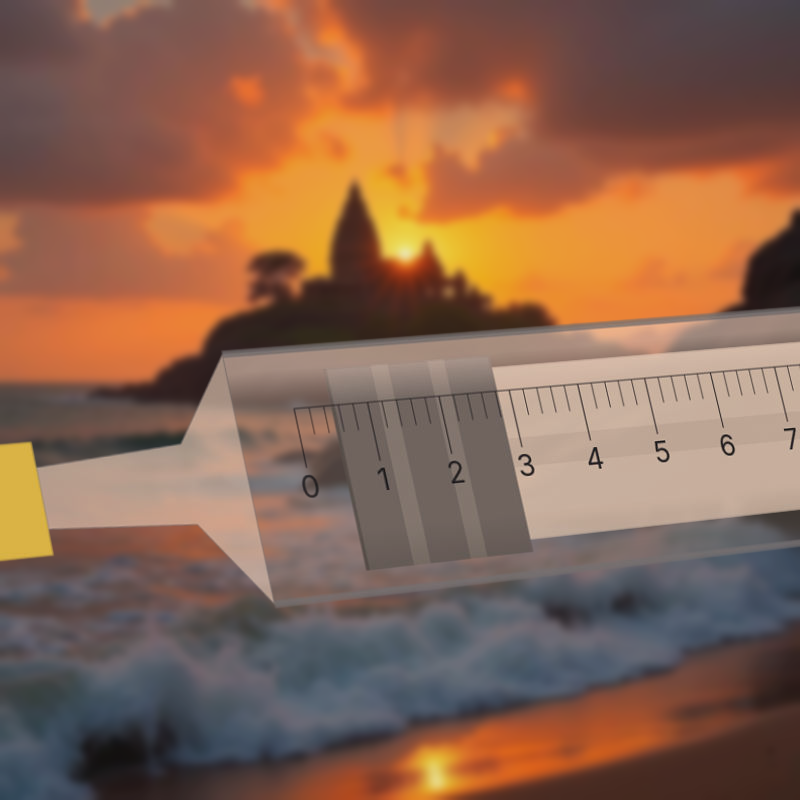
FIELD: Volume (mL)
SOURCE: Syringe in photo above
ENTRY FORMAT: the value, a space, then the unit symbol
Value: 0.5 mL
